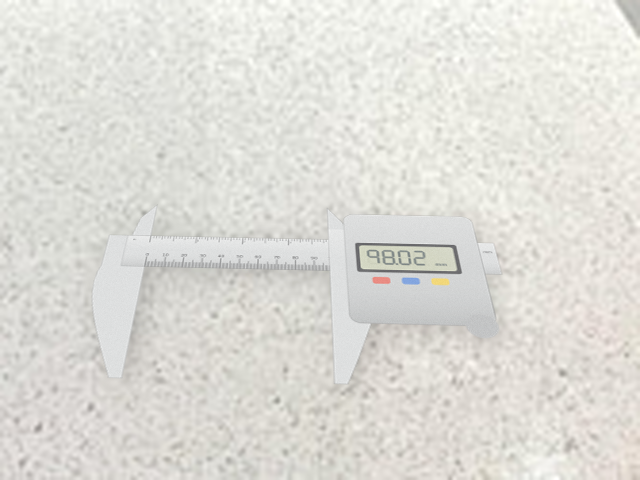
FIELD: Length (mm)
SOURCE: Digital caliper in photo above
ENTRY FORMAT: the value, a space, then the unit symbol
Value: 98.02 mm
